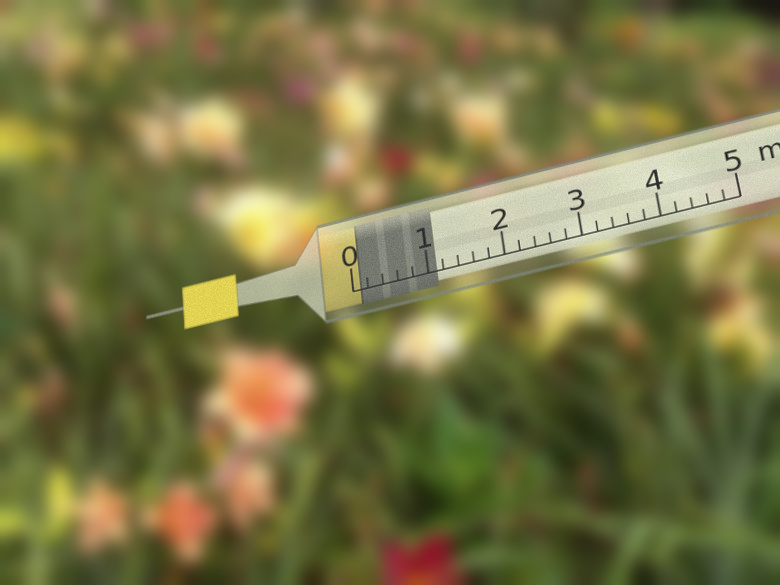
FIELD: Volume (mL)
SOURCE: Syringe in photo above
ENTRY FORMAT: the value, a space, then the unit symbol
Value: 0.1 mL
